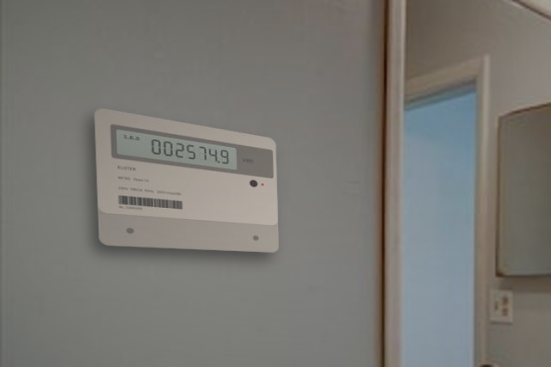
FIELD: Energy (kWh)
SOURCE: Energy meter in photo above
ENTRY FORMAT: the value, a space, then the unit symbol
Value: 2574.9 kWh
